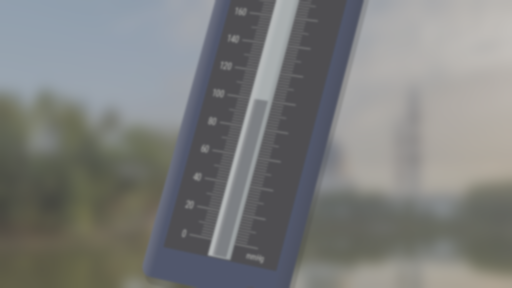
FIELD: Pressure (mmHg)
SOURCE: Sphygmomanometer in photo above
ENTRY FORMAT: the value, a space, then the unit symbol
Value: 100 mmHg
